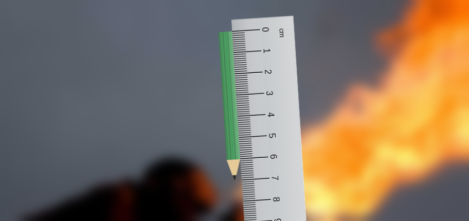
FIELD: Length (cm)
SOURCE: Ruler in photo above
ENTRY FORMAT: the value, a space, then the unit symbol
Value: 7 cm
